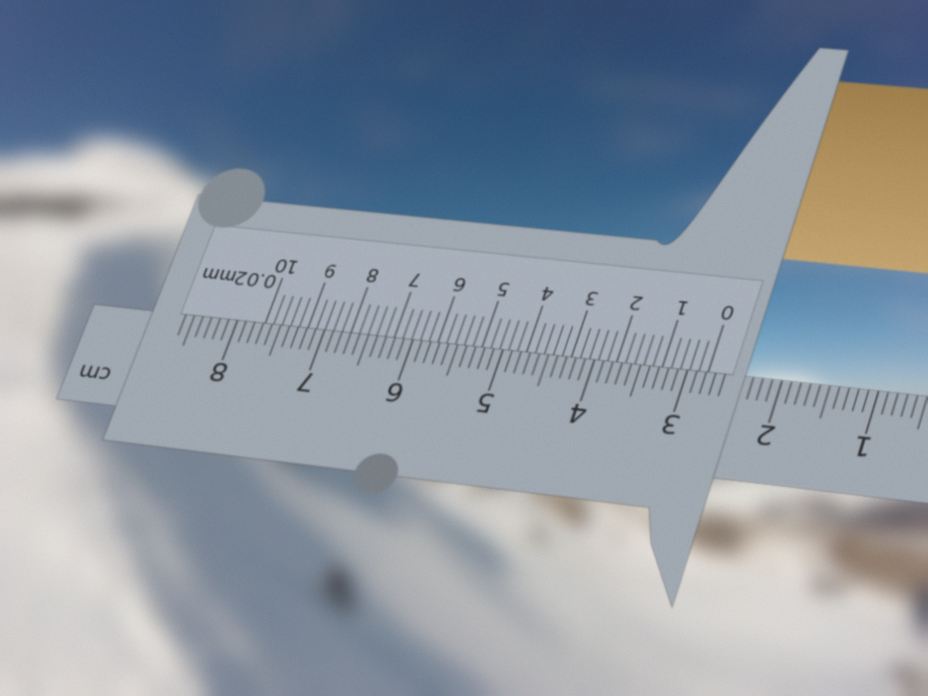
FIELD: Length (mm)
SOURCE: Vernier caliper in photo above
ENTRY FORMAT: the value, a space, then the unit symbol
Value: 27.8 mm
